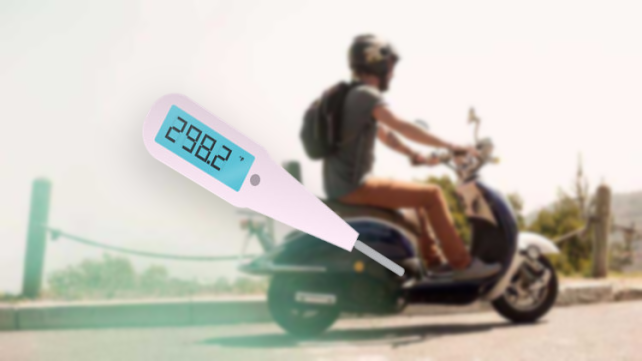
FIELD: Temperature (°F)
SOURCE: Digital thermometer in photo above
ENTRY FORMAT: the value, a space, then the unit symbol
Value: 298.2 °F
